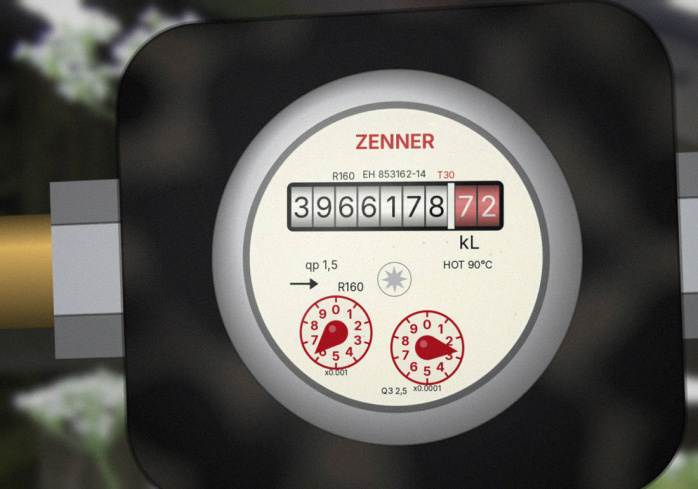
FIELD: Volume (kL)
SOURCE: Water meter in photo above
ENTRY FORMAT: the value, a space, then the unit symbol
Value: 3966178.7262 kL
